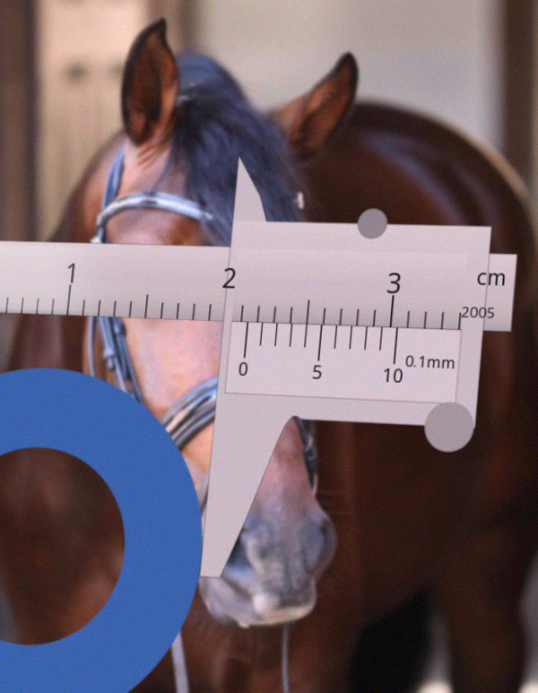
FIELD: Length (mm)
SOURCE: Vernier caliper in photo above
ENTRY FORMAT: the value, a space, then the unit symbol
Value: 21.4 mm
